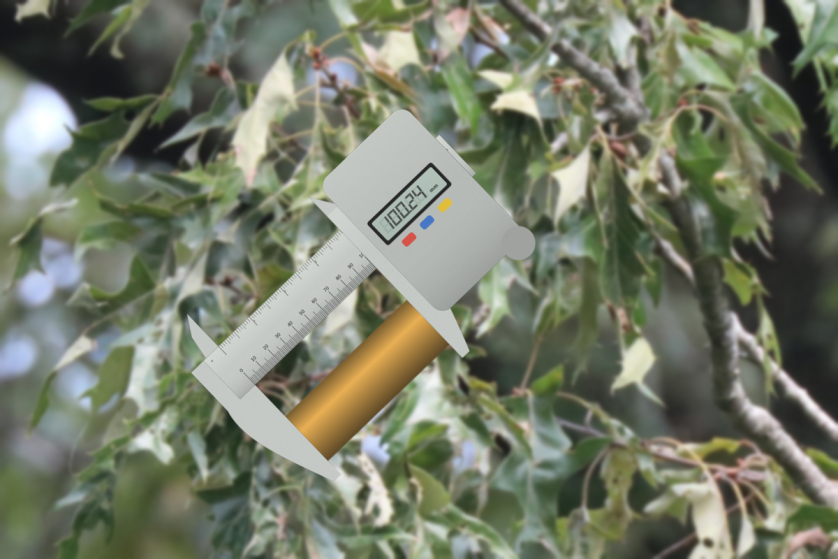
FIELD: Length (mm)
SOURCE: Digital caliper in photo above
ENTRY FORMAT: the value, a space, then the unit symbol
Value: 100.24 mm
